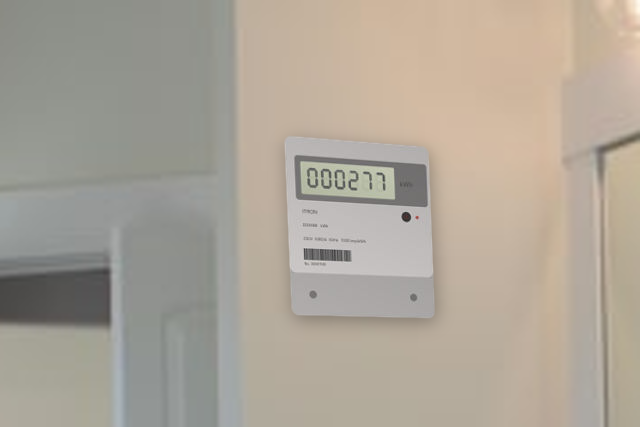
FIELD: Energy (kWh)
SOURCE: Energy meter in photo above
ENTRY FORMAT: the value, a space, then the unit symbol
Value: 277 kWh
